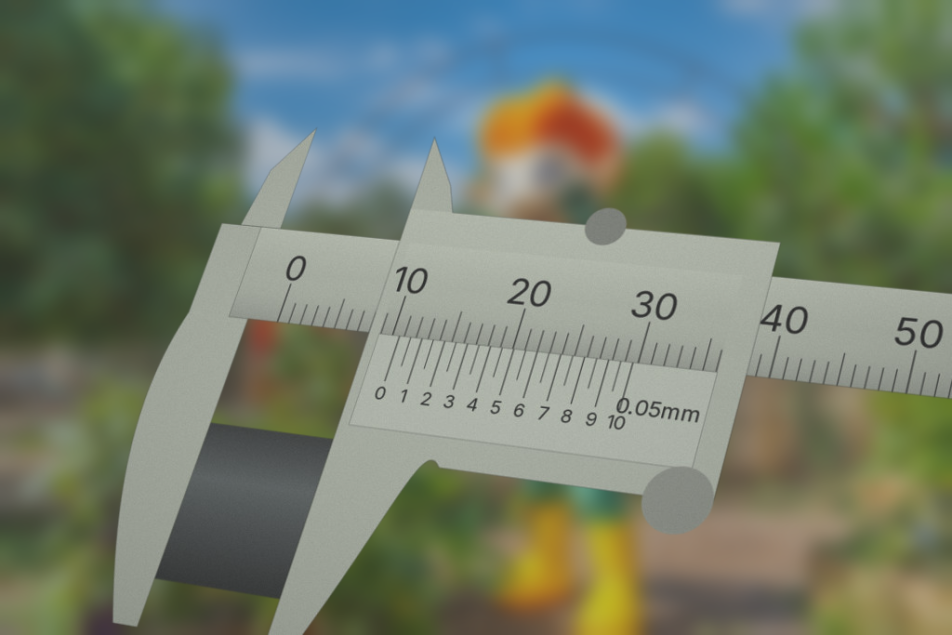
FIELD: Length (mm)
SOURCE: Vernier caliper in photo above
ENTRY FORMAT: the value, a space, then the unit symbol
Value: 10.6 mm
